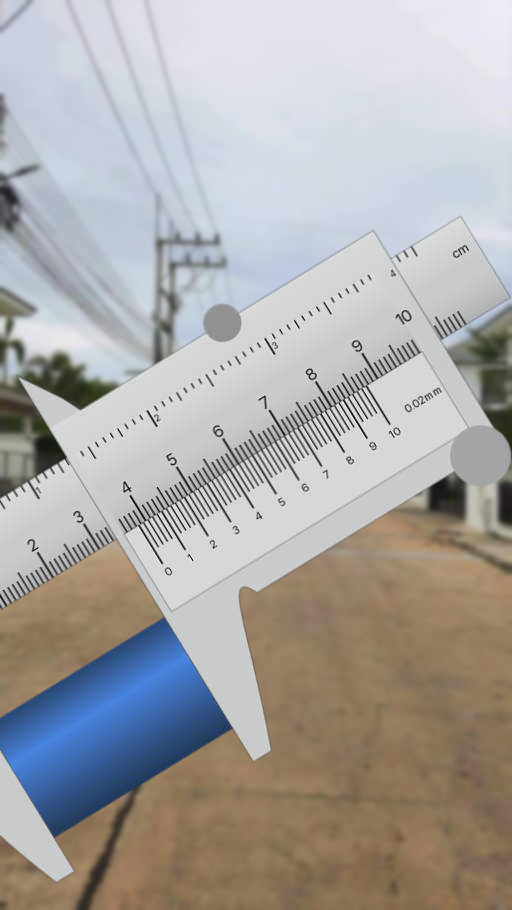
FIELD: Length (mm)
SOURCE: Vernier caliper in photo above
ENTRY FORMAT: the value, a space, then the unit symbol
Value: 38.5 mm
